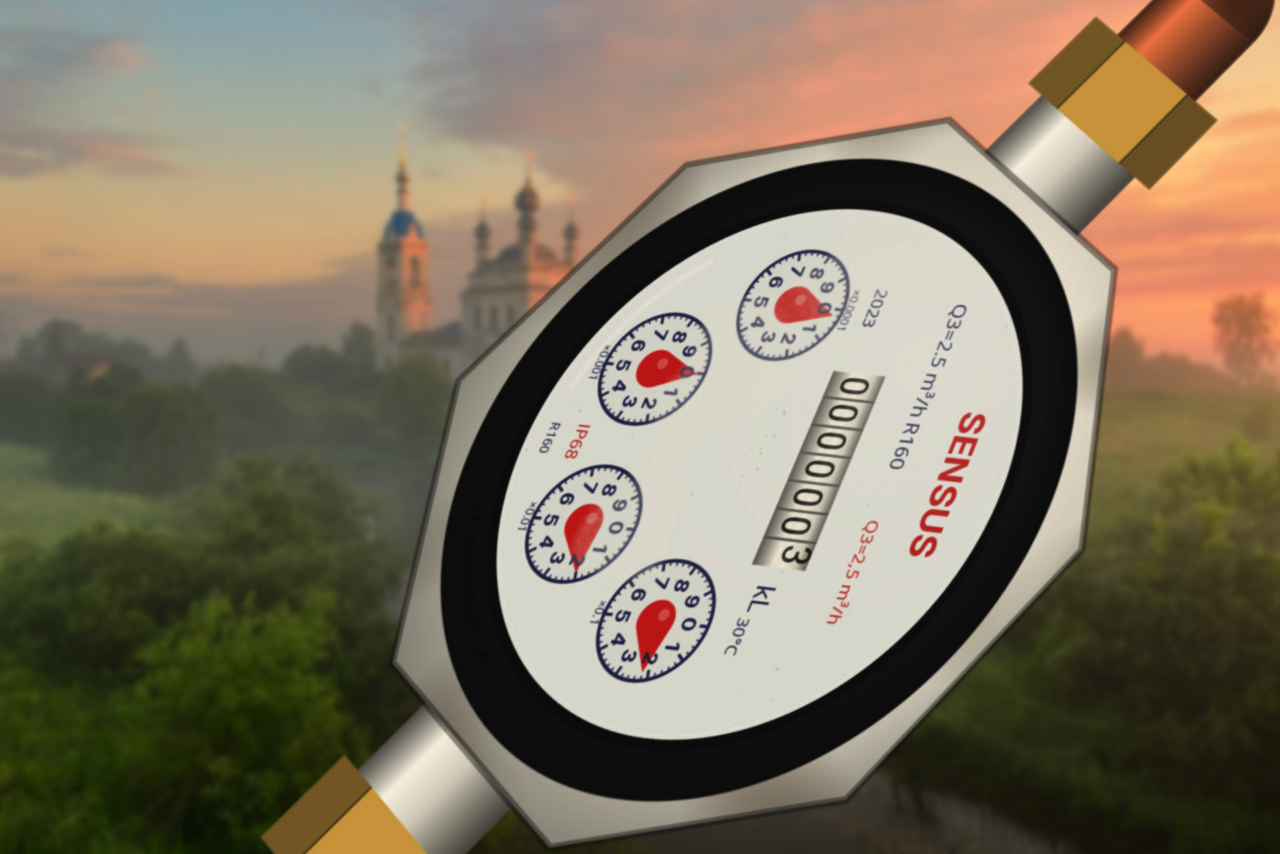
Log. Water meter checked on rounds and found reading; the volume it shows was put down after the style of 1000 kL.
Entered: 3.2200 kL
